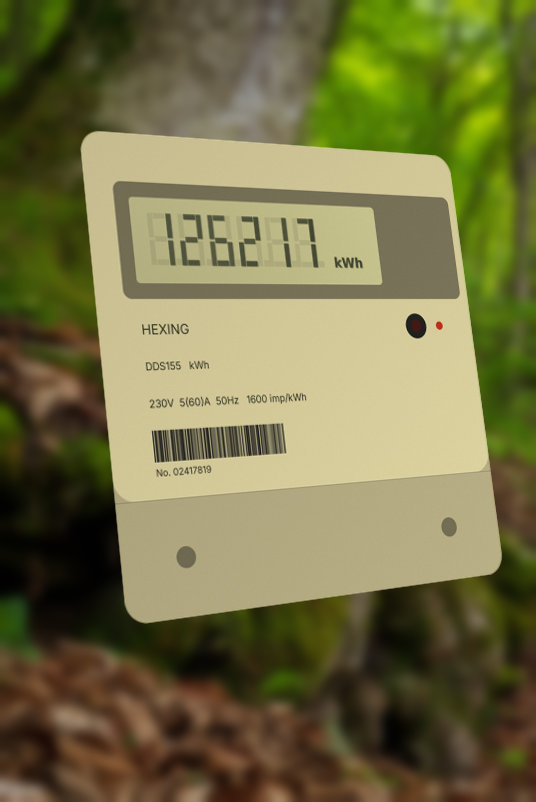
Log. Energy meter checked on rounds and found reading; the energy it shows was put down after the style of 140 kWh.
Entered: 126217 kWh
